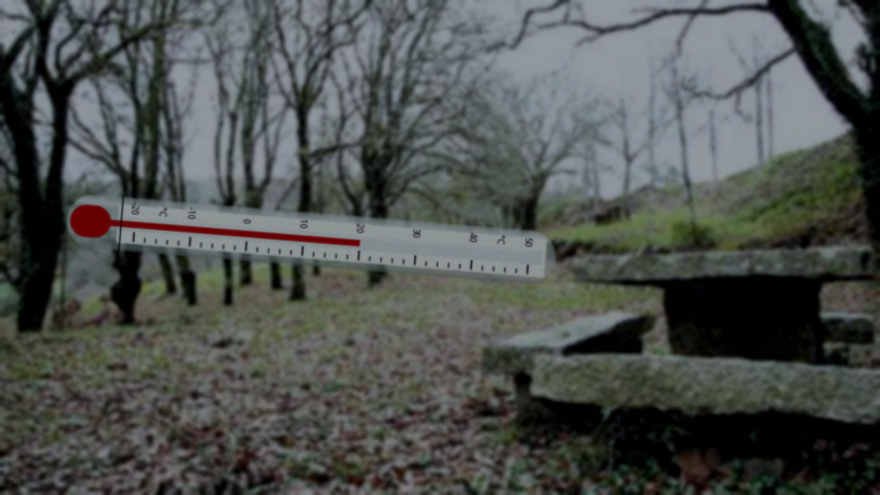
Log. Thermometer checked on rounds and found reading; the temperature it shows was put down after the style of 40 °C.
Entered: 20 °C
